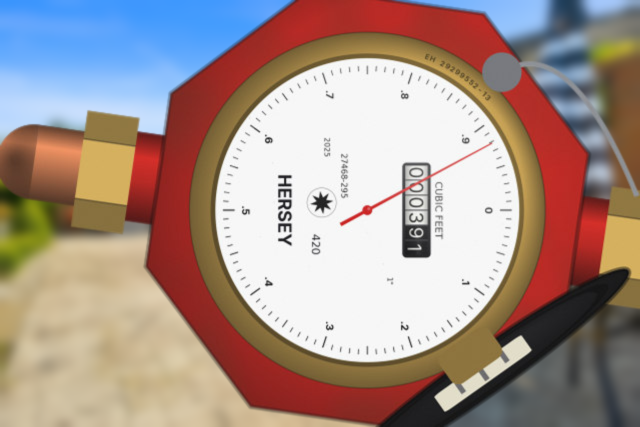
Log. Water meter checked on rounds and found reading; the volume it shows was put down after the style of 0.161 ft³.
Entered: 390.92 ft³
